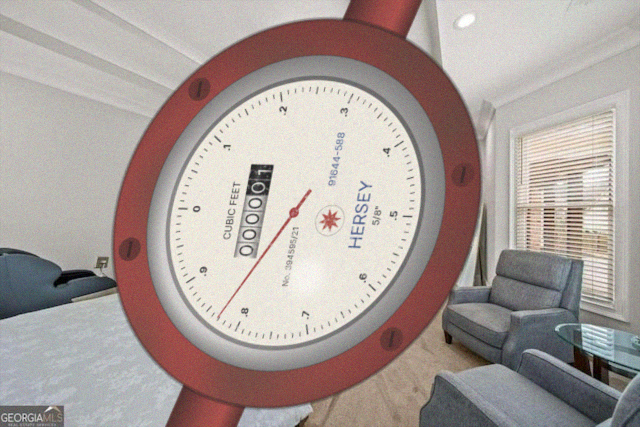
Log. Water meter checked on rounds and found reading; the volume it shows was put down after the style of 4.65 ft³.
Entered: 0.83 ft³
